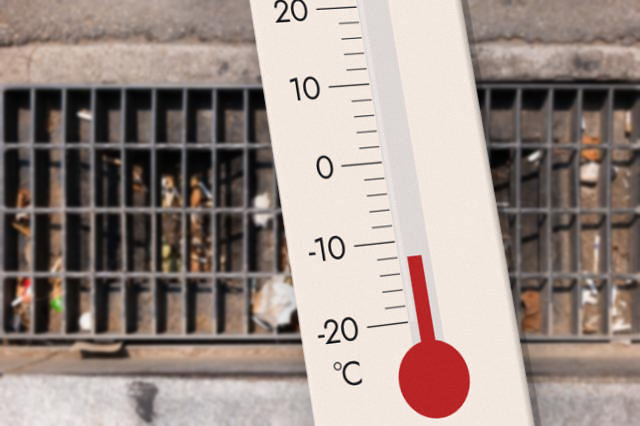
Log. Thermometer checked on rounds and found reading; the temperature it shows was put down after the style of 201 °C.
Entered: -12 °C
